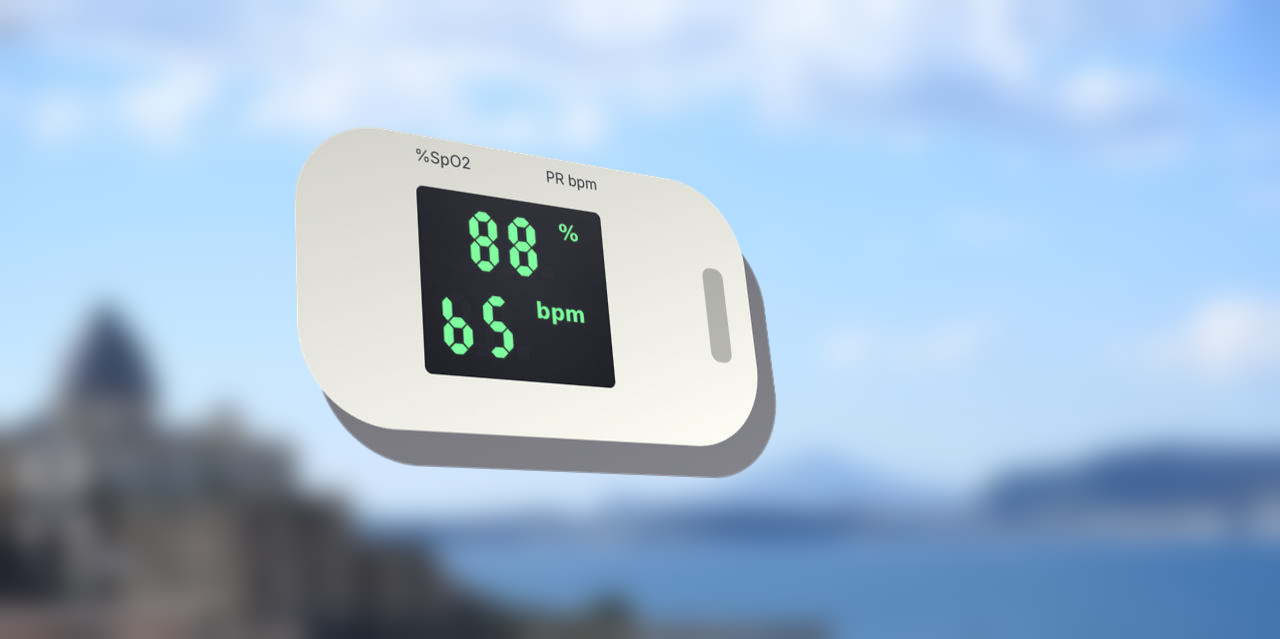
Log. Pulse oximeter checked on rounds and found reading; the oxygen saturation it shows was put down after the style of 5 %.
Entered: 88 %
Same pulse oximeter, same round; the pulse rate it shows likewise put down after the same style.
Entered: 65 bpm
